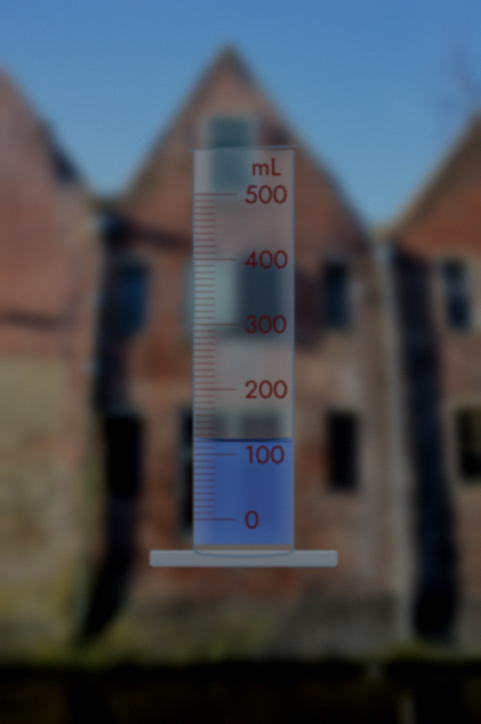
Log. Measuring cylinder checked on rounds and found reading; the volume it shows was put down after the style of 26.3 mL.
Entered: 120 mL
